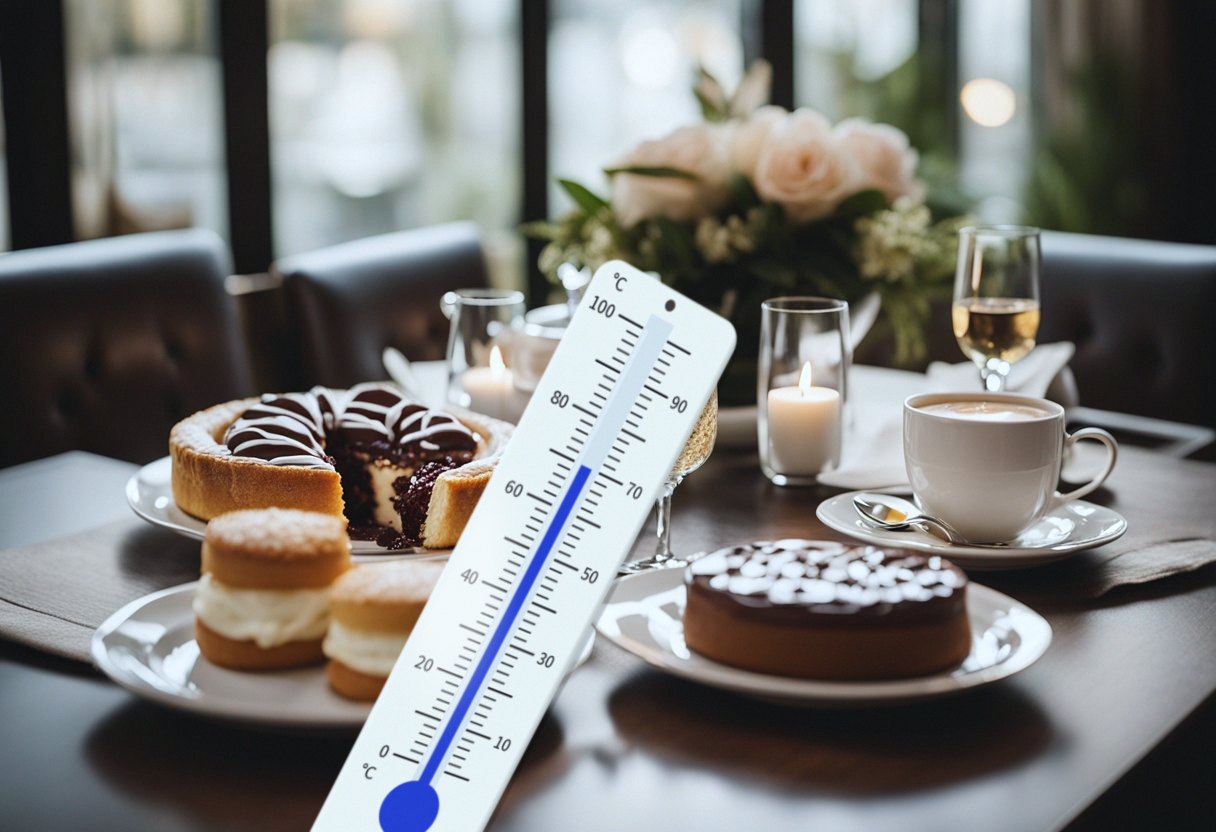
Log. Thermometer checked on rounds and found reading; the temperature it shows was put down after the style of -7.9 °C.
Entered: 70 °C
